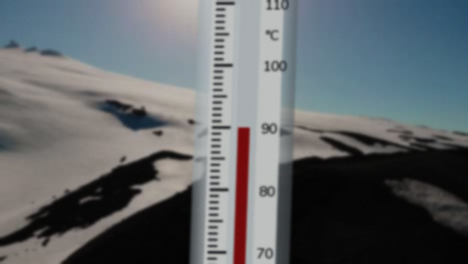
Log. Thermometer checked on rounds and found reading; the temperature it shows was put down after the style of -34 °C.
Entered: 90 °C
